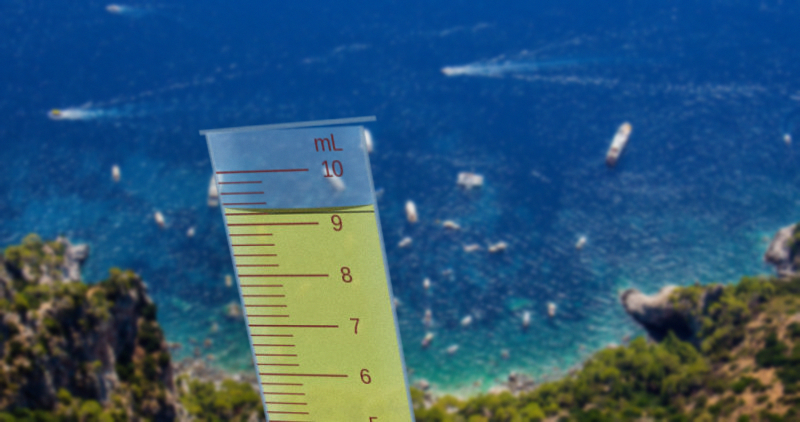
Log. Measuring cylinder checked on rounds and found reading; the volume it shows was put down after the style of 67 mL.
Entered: 9.2 mL
